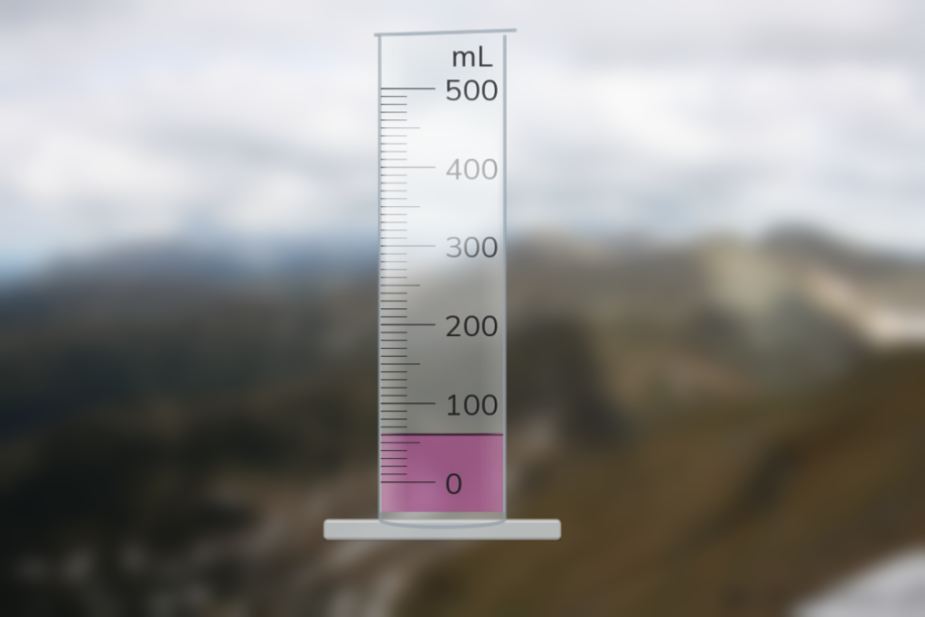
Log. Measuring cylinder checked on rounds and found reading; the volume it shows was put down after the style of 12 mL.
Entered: 60 mL
